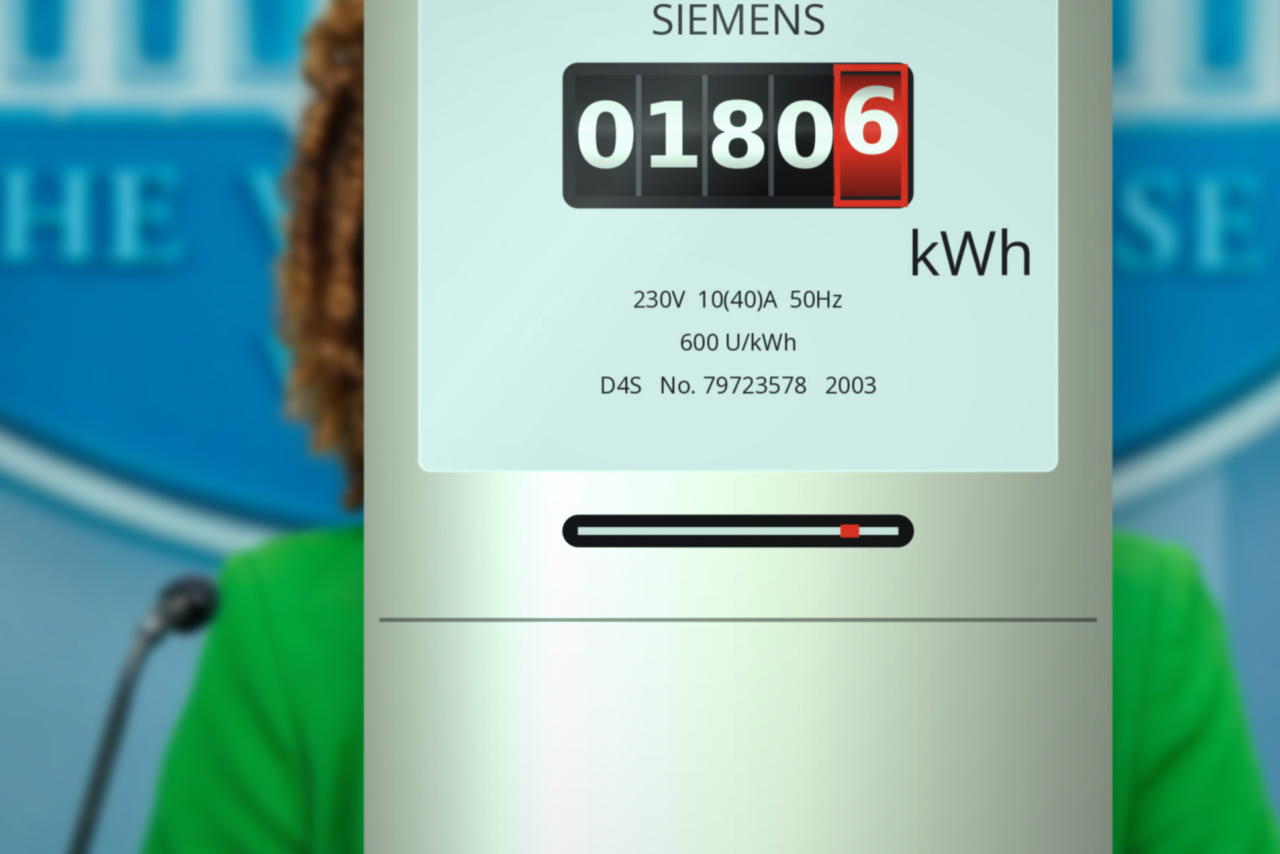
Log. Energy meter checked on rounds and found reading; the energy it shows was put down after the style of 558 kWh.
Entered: 180.6 kWh
